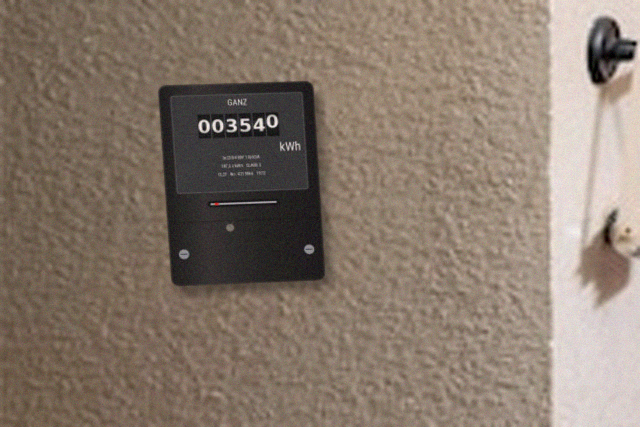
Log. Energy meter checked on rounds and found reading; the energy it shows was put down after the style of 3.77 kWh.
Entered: 3540 kWh
